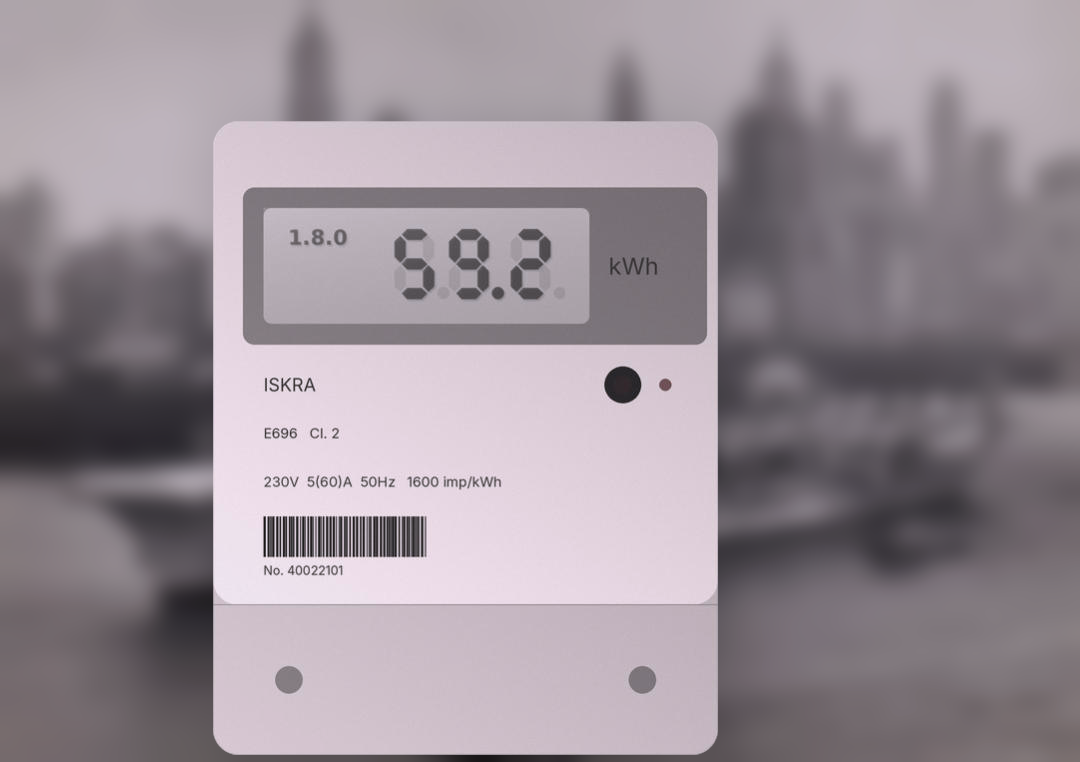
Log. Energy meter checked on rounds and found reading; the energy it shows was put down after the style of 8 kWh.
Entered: 59.2 kWh
